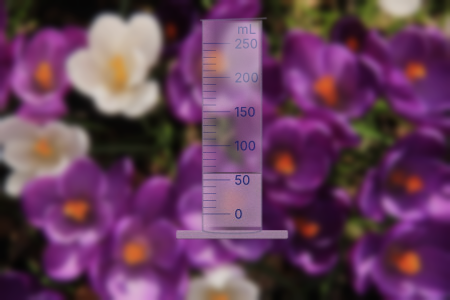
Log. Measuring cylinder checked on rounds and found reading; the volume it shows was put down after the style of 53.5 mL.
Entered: 60 mL
